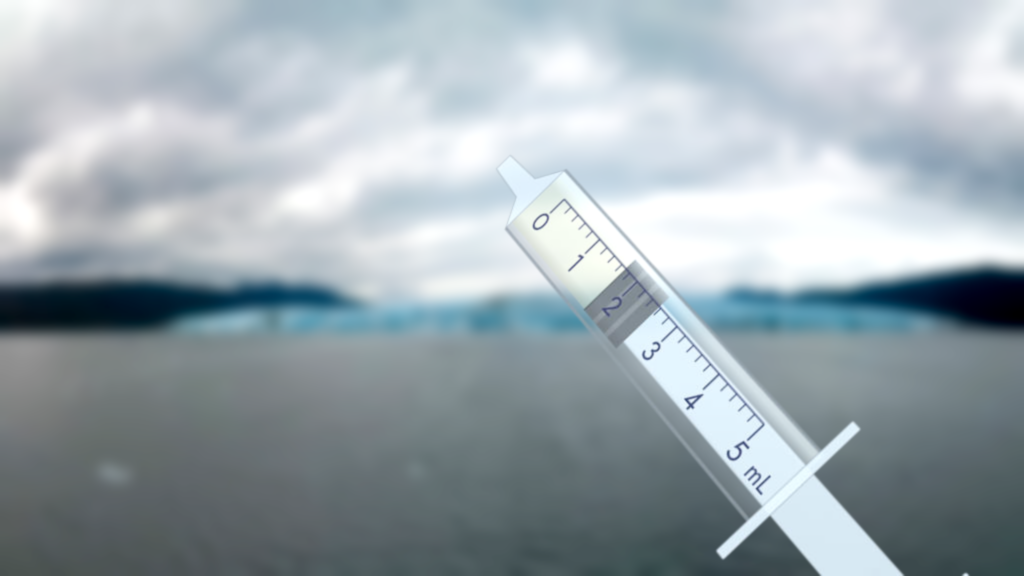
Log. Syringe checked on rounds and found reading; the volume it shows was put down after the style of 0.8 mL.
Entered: 1.7 mL
